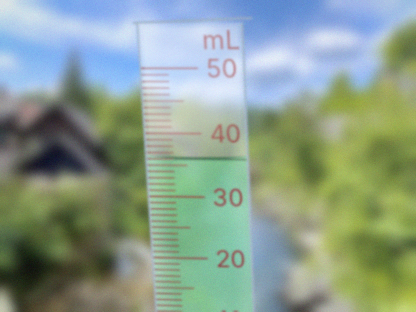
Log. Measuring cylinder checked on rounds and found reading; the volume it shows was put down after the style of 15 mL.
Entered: 36 mL
